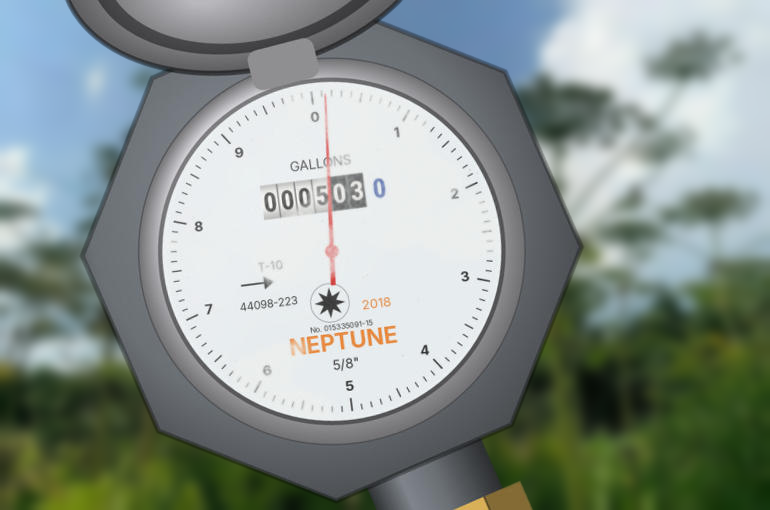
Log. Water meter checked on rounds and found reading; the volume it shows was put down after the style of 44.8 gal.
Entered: 5030.1 gal
